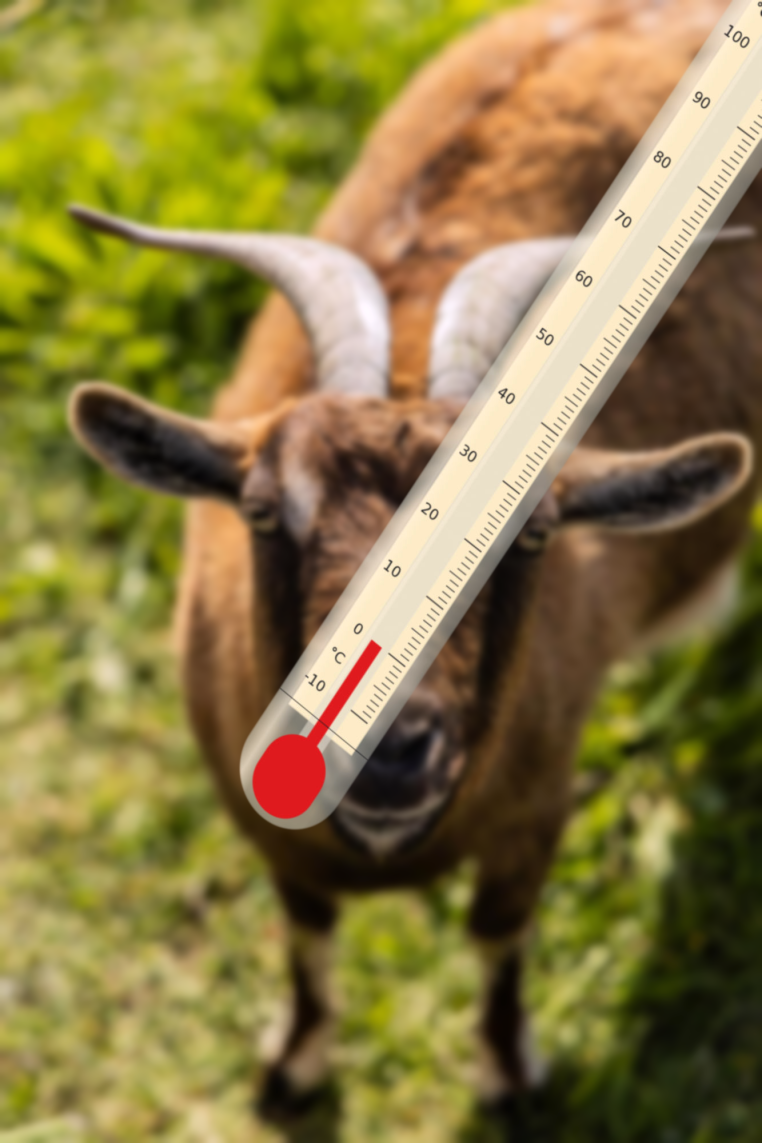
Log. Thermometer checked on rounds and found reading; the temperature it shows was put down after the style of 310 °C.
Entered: 0 °C
